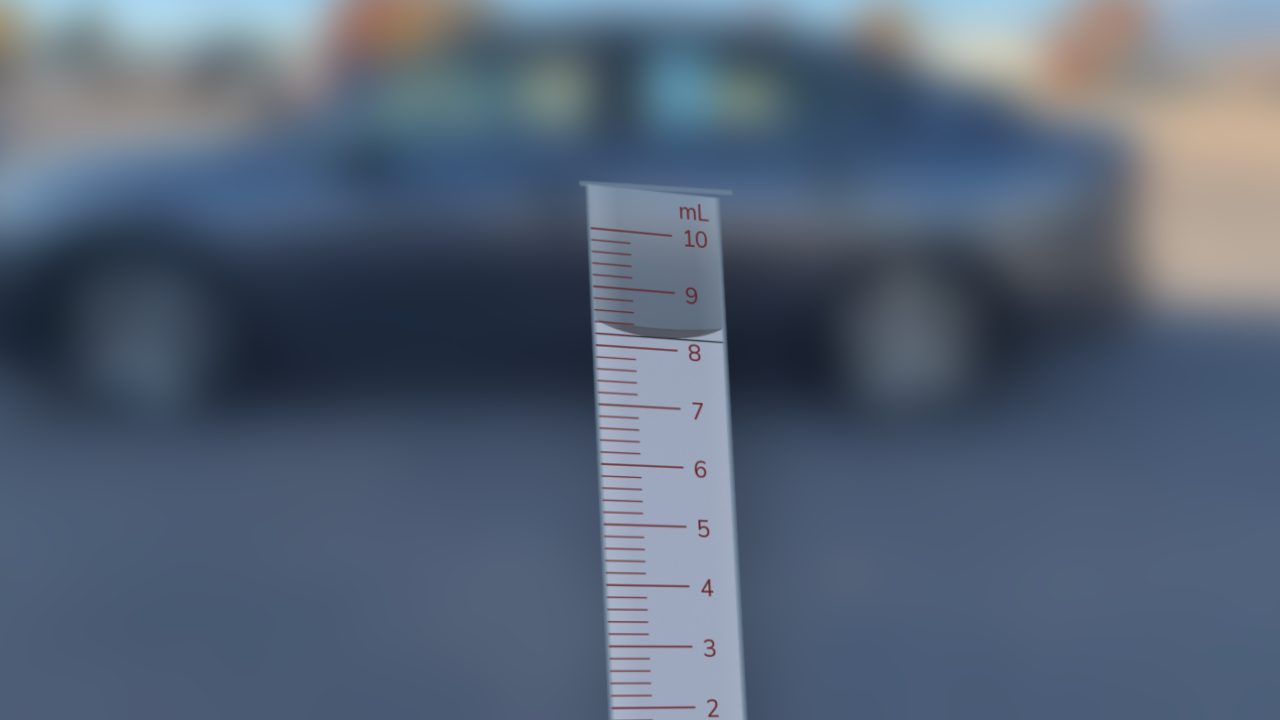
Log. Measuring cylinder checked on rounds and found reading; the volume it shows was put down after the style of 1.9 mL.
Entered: 8.2 mL
